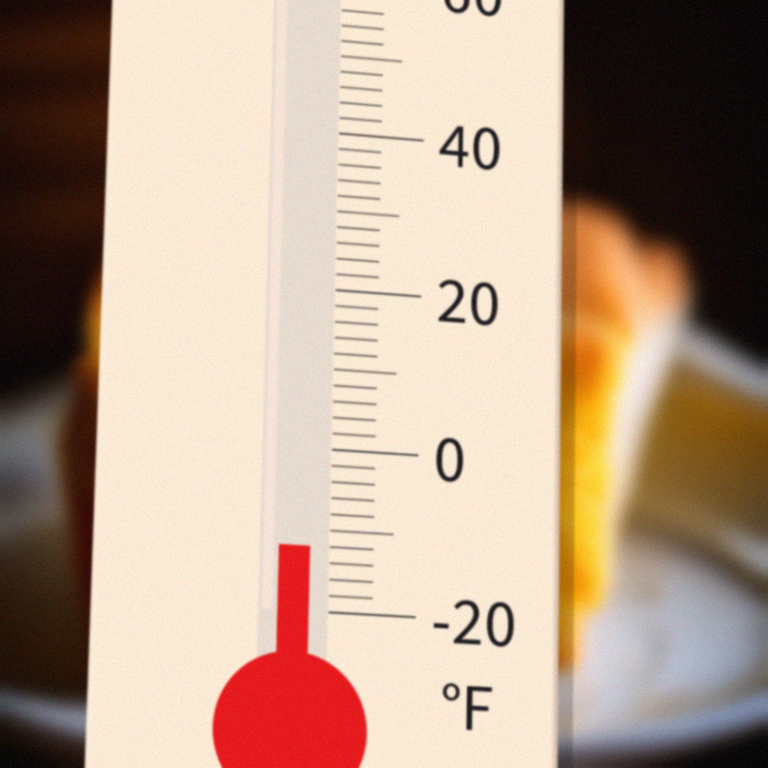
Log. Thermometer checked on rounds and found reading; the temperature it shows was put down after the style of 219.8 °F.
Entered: -12 °F
